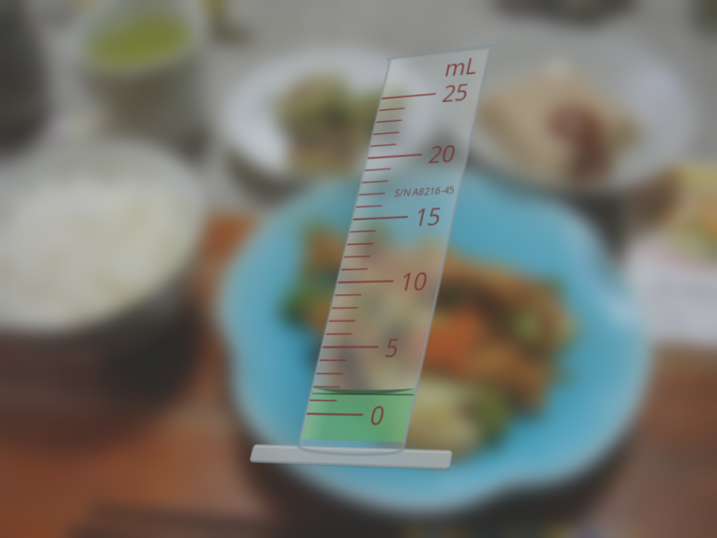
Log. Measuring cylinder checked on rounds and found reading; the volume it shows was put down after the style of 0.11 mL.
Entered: 1.5 mL
